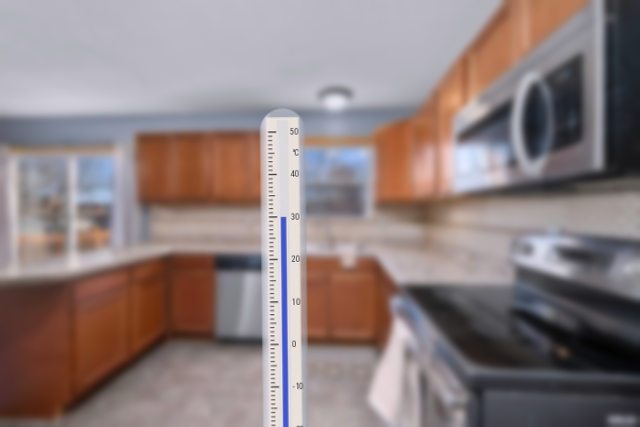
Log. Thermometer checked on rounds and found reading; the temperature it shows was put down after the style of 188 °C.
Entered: 30 °C
